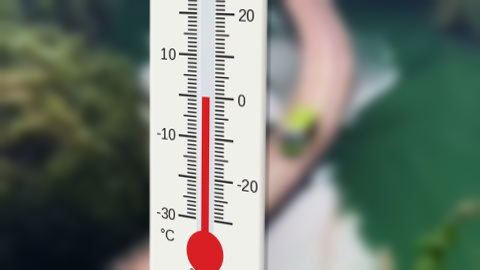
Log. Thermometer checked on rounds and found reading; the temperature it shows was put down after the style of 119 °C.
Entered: 0 °C
